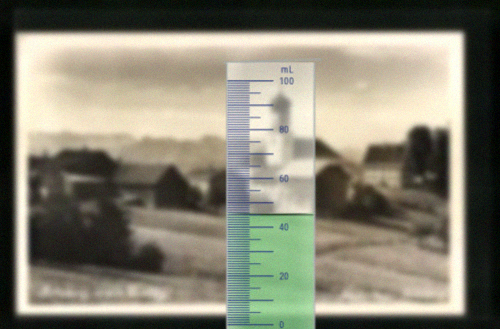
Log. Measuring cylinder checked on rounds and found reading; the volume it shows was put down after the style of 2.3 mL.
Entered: 45 mL
